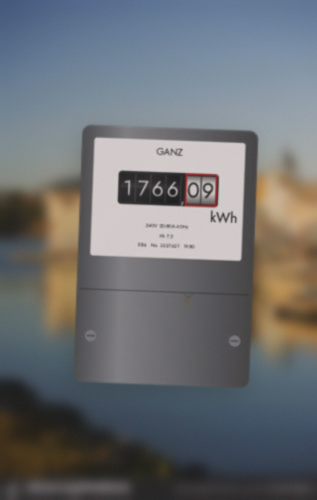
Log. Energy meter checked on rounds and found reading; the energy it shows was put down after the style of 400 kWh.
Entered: 1766.09 kWh
